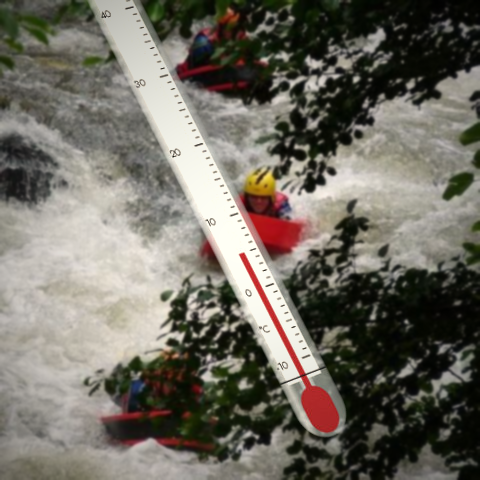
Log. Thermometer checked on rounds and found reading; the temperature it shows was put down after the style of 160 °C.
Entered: 5 °C
